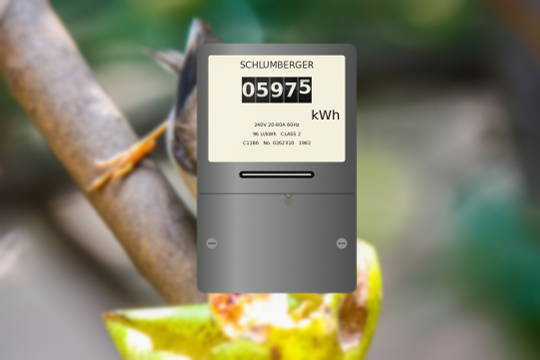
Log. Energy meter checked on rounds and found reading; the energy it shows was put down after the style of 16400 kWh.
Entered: 5975 kWh
